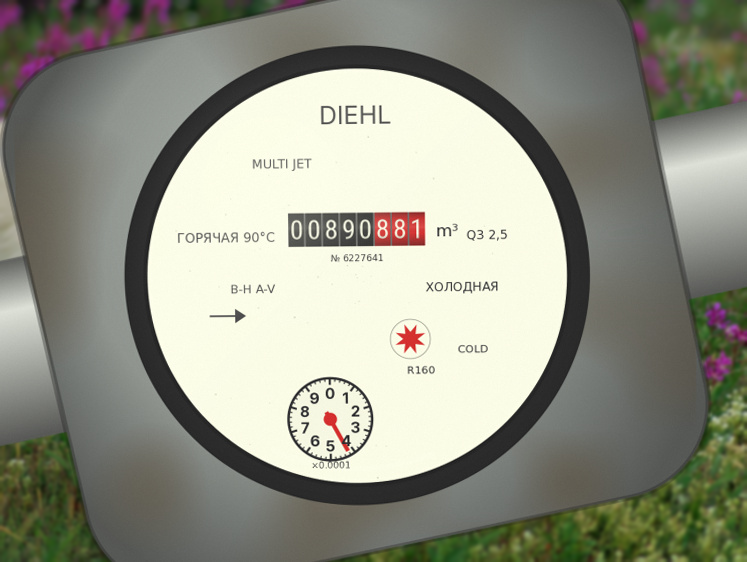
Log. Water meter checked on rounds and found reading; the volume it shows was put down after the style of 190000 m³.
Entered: 890.8814 m³
